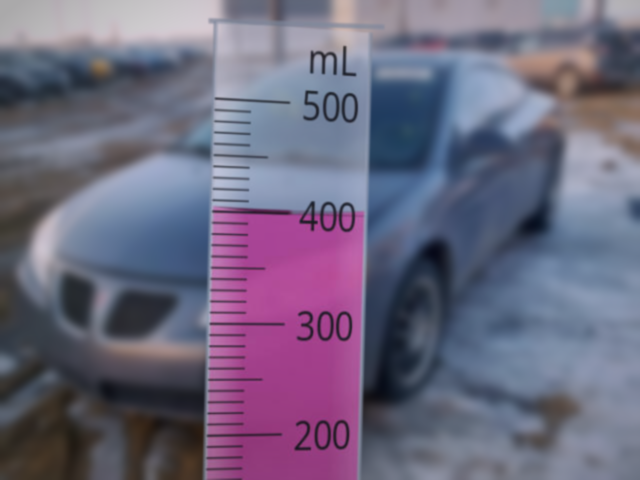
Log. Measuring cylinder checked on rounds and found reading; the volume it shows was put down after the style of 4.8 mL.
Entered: 400 mL
